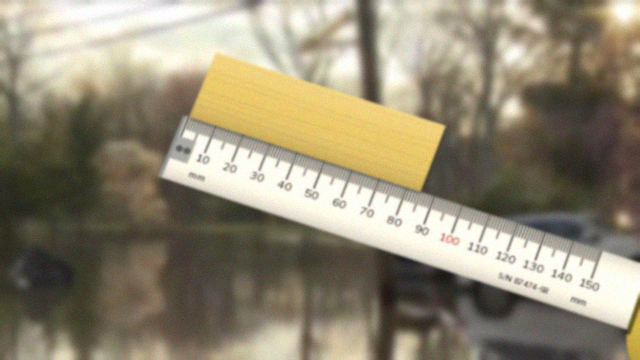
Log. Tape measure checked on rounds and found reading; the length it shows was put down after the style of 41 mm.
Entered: 85 mm
